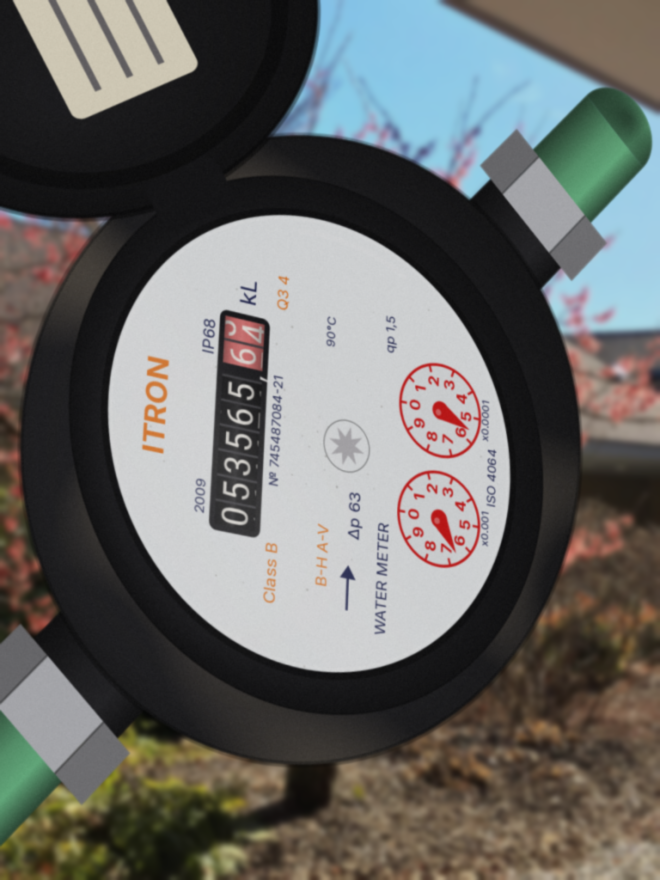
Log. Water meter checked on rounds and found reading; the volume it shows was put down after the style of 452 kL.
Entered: 53565.6365 kL
